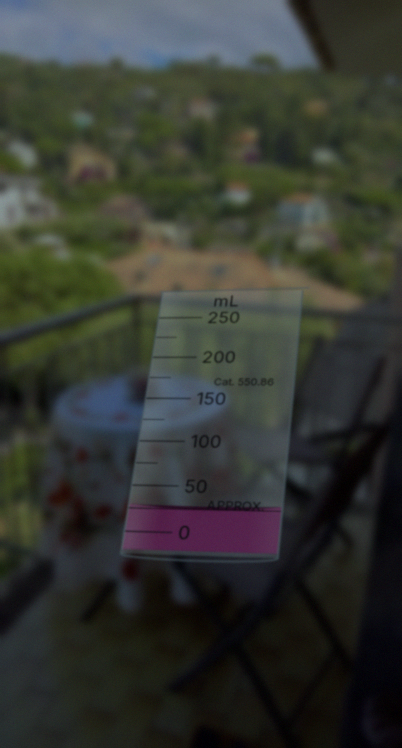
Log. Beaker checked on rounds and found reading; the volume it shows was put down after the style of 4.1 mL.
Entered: 25 mL
